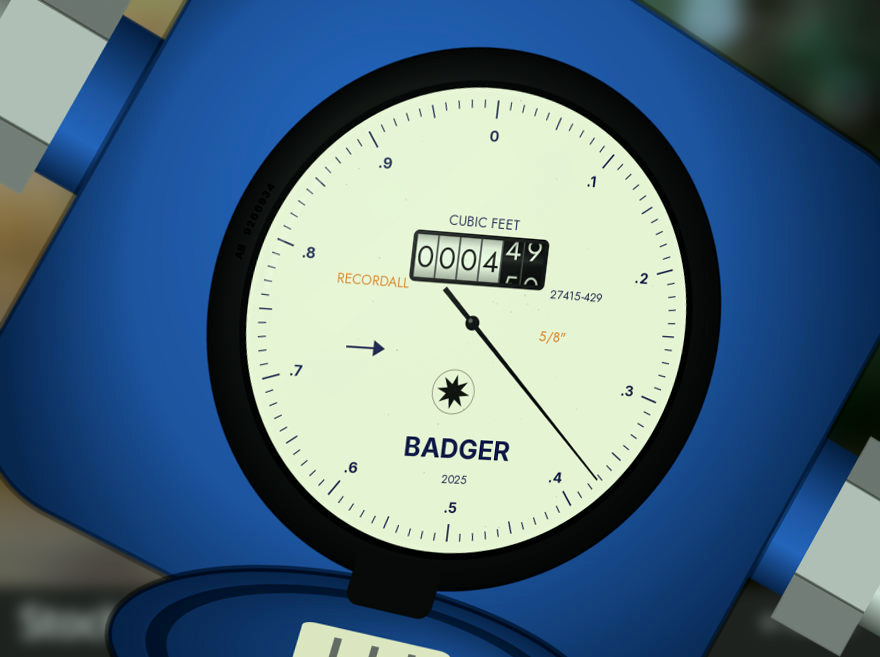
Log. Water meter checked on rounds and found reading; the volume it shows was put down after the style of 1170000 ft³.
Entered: 449.37 ft³
